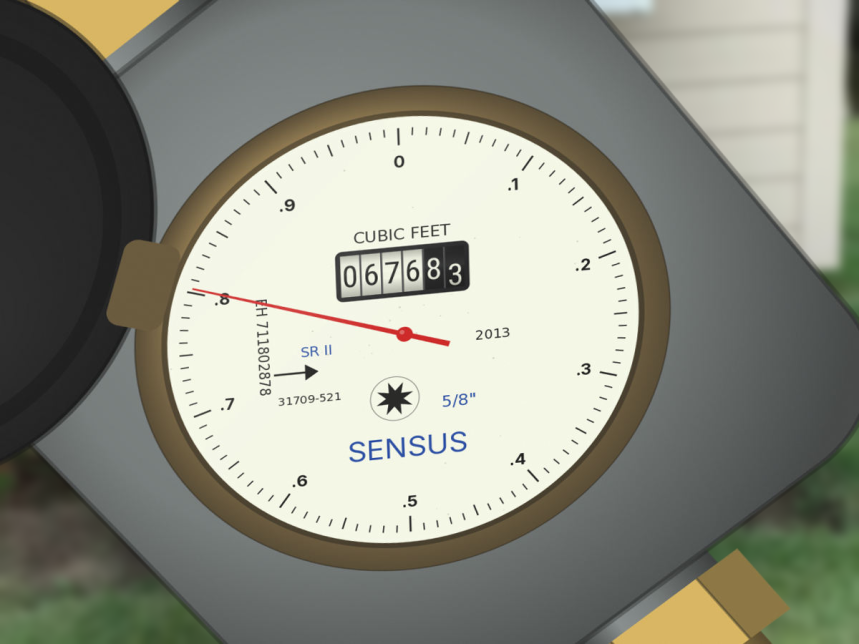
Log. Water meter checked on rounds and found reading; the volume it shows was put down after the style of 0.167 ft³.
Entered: 67682.80 ft³
